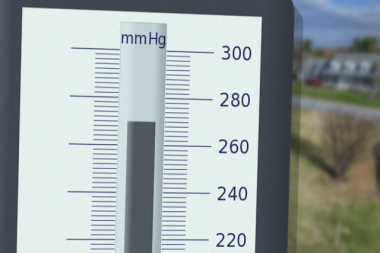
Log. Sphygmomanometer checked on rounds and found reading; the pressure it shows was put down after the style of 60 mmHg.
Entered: 270 mmHg
